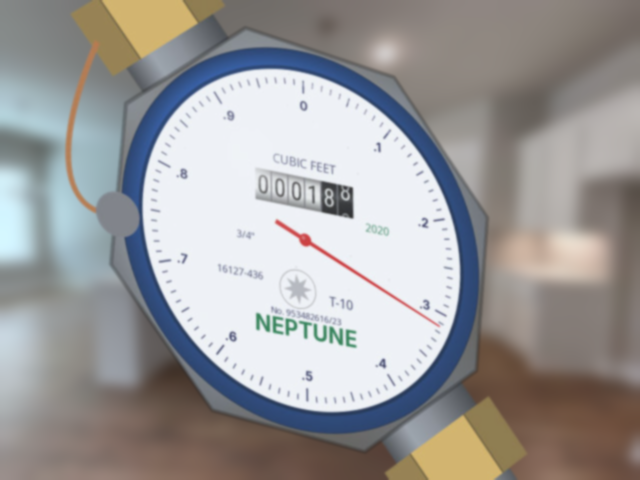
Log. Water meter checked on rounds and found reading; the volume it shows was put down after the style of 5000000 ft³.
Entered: 188.31 ft³
